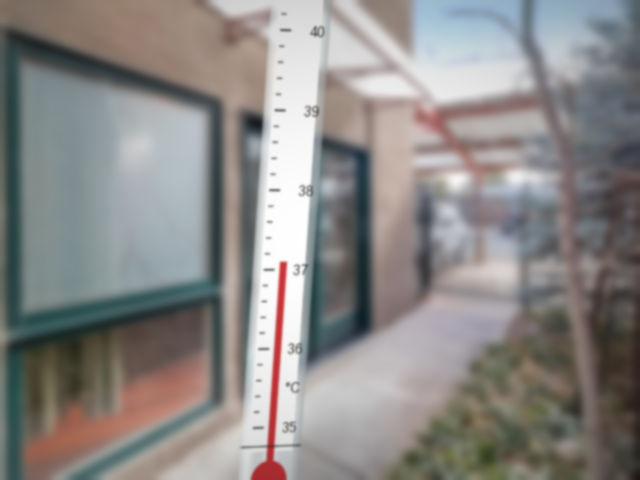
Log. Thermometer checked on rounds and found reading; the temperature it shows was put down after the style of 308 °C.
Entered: 37.1 °C
